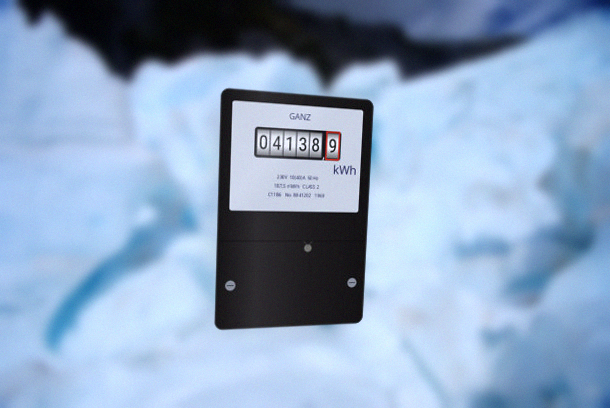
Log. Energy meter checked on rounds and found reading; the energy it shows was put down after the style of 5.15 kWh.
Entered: 4138.9 kWh
